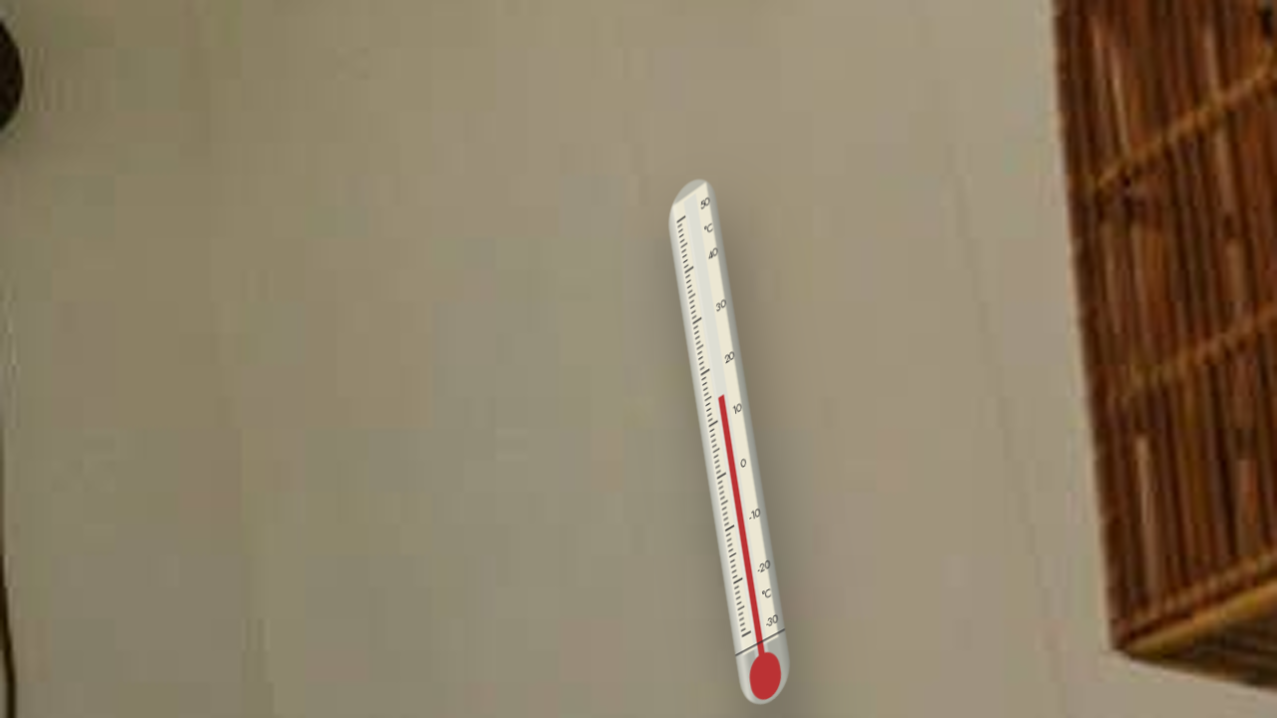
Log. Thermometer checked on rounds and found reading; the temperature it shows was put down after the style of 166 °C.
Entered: 14 °C
